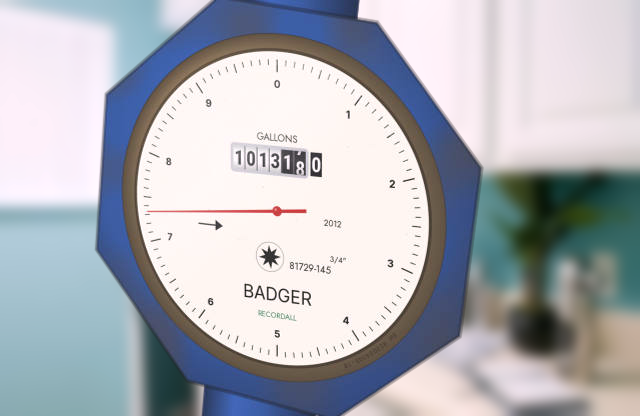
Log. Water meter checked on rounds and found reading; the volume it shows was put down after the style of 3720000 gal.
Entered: 1013177.3 gal
